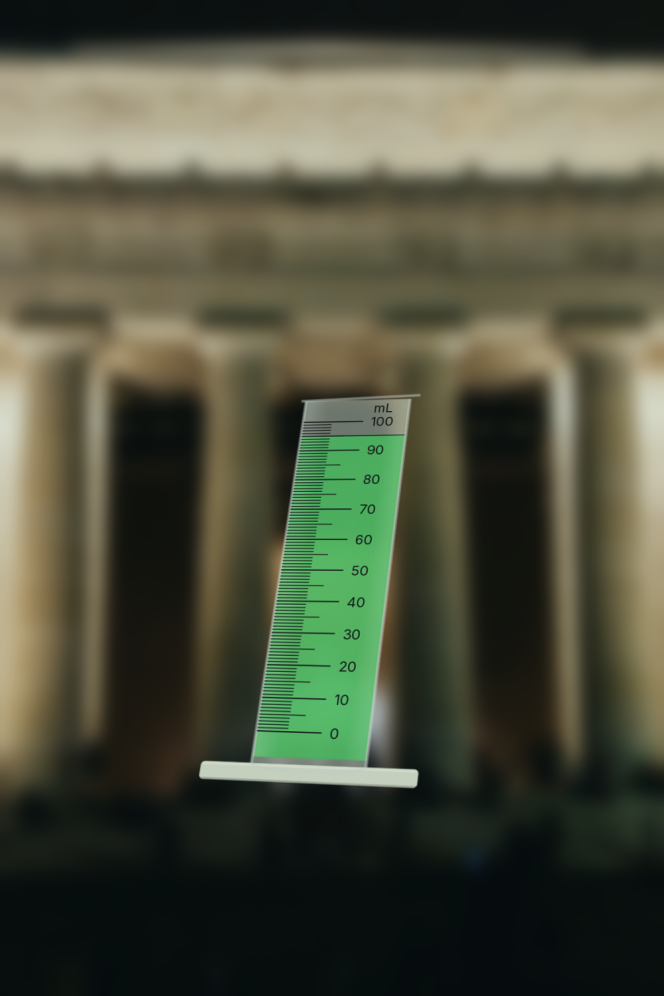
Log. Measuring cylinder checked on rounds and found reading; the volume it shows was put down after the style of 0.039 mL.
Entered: 95 mL
